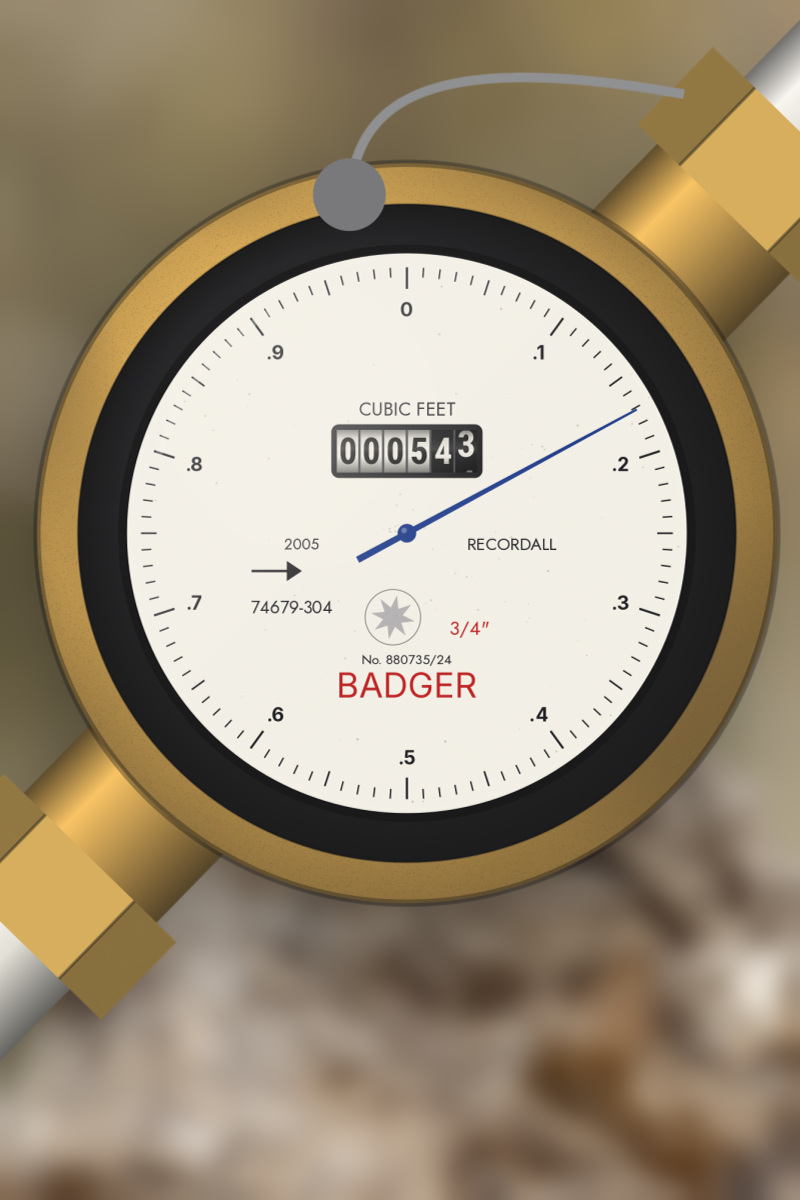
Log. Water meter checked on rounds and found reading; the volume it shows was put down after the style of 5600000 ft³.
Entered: 543.17 ft³
